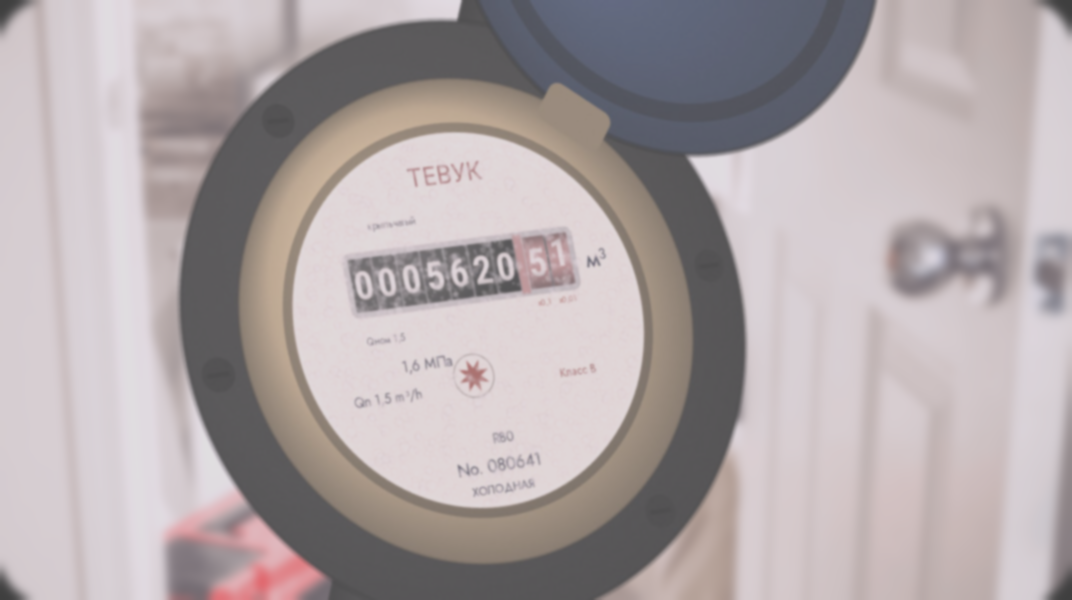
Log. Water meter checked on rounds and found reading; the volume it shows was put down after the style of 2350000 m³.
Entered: 5620.51 m³
